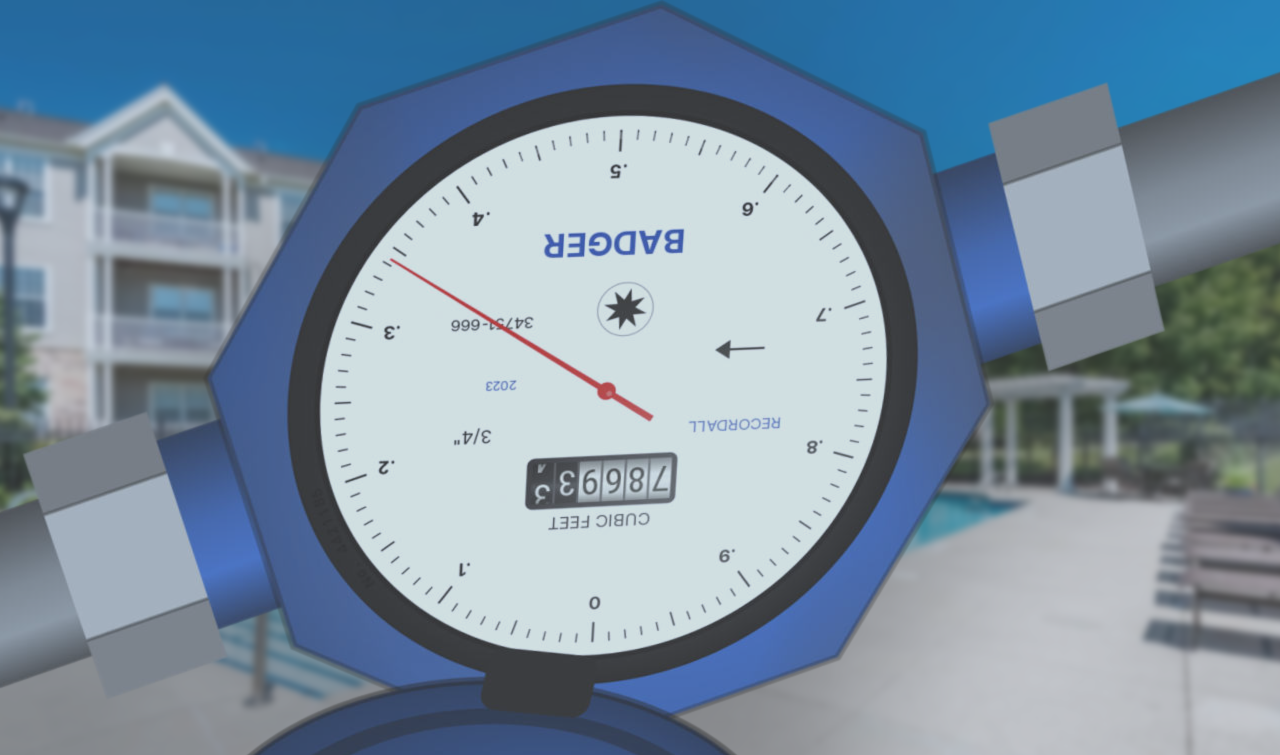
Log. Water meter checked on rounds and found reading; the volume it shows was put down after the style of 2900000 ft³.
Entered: 786933.34 ft³
